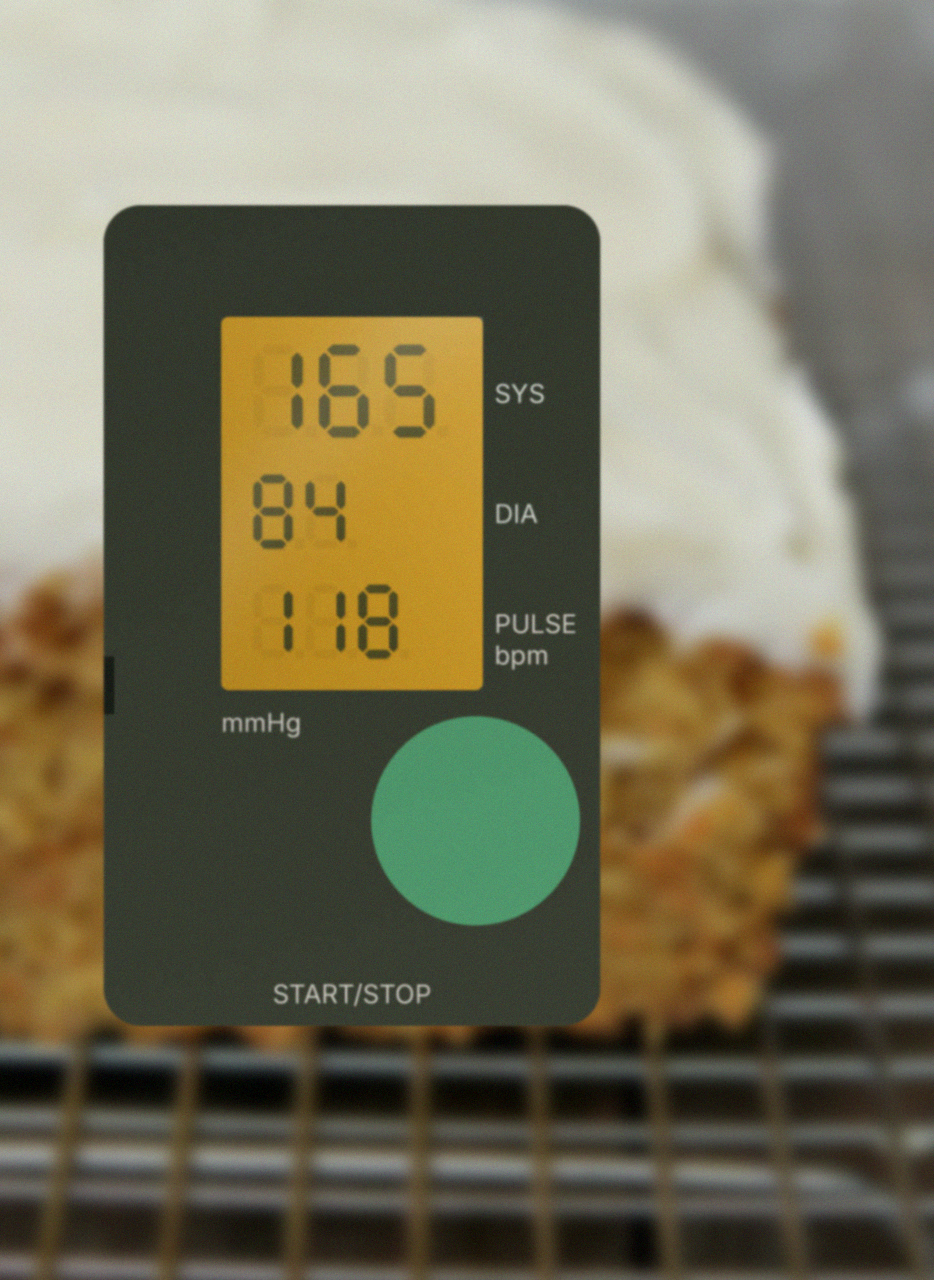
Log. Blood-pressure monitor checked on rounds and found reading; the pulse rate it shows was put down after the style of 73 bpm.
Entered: 118 bpm
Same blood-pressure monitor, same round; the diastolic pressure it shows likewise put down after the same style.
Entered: 84 mmHg
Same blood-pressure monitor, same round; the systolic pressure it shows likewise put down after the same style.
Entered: 165 mmHg
